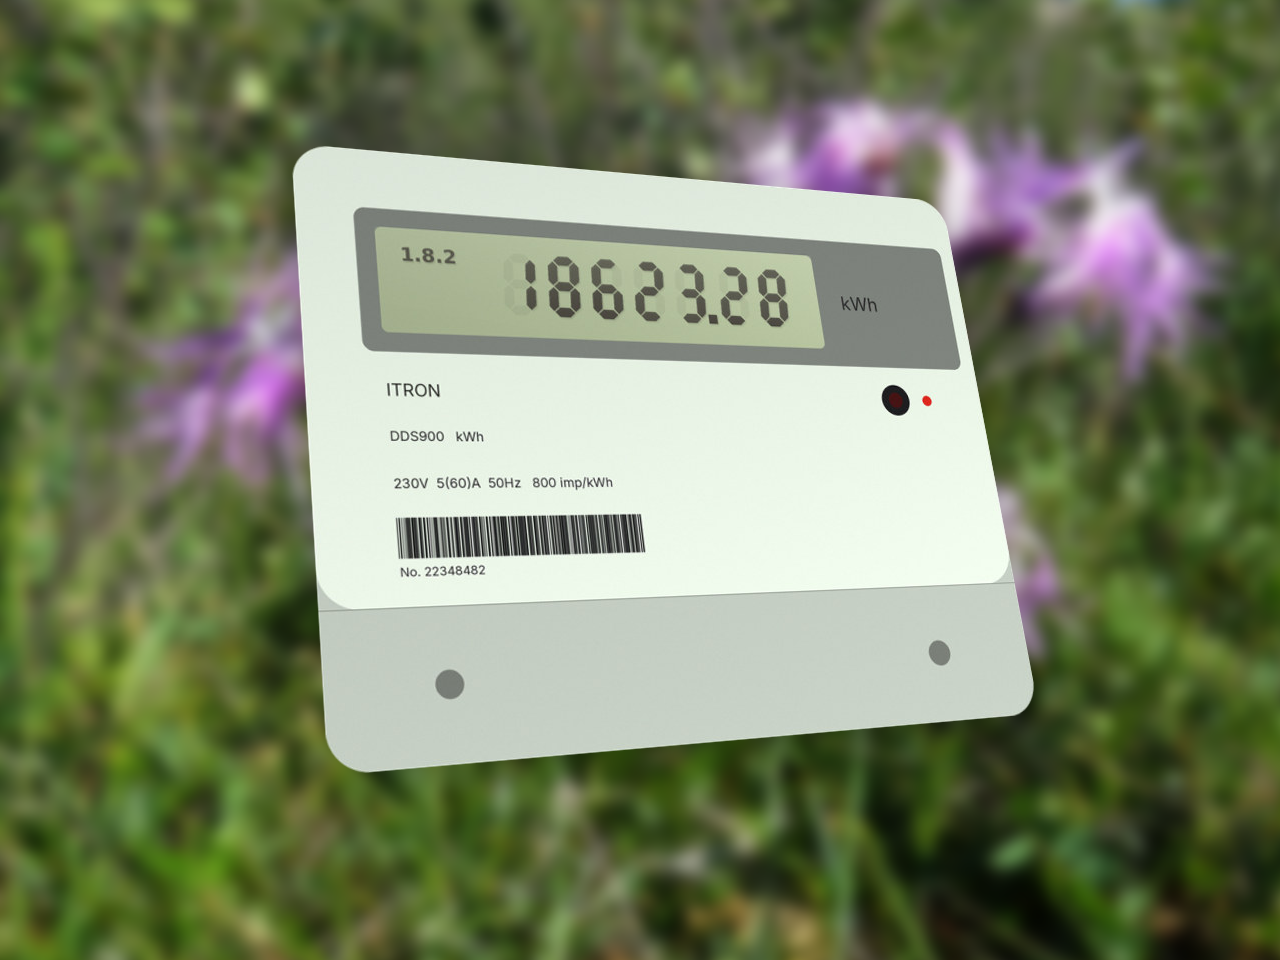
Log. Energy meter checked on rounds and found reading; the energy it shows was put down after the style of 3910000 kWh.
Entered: 18623.28 kWh
